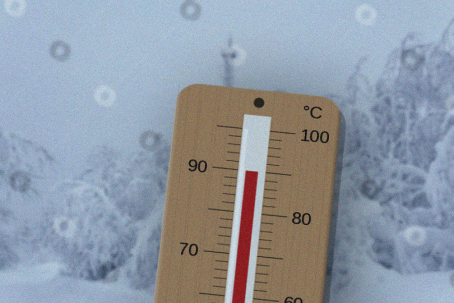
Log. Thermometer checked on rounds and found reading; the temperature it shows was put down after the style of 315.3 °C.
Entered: 90 °C
